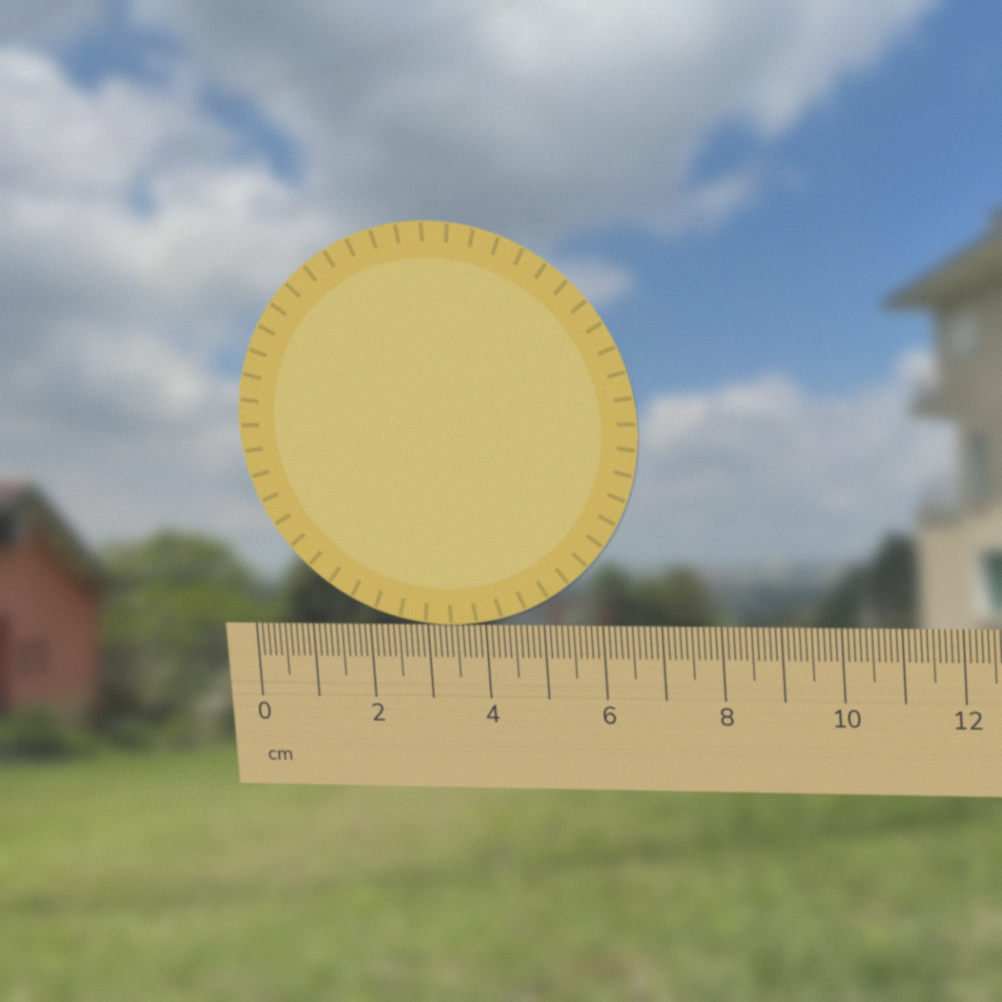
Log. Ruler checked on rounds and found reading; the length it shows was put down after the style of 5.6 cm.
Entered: 6.8 cm
